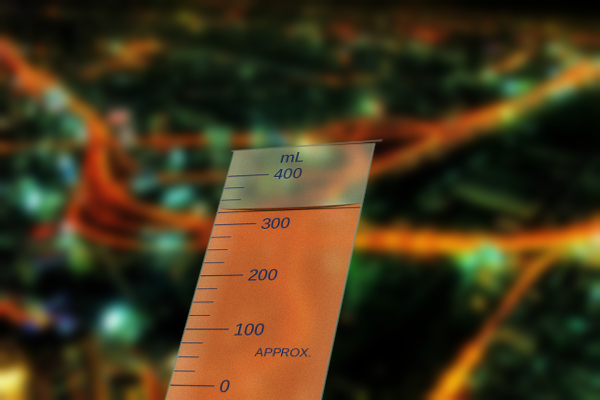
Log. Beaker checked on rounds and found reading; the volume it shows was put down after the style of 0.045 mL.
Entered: 325 mL
